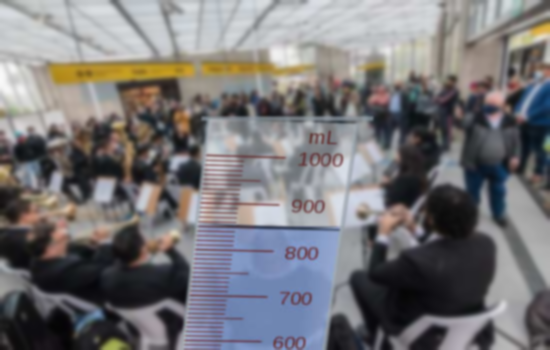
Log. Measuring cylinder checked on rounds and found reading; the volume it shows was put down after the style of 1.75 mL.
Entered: 850 mL
